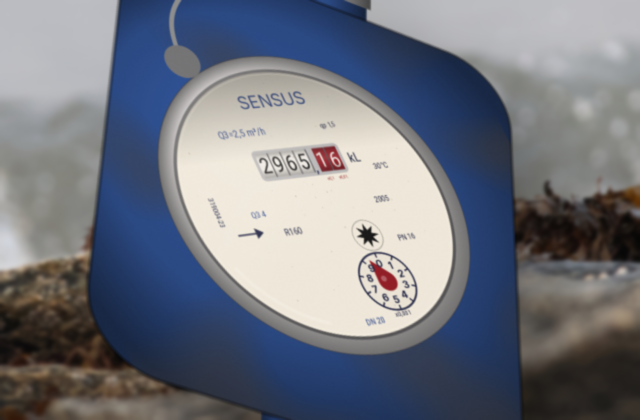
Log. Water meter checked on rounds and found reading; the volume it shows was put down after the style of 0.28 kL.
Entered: 2965.159 kL
